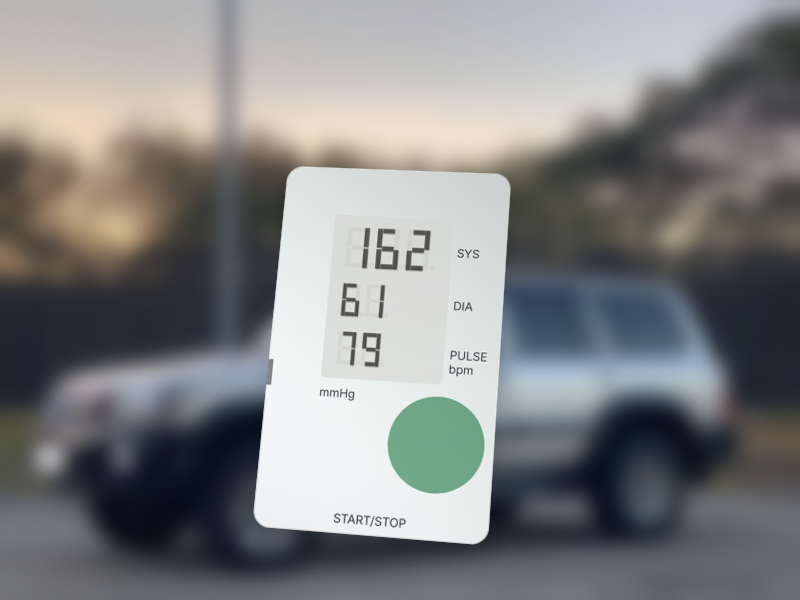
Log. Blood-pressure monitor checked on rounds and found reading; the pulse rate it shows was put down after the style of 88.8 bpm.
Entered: 79 bpm
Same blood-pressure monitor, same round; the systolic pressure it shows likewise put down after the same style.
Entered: 162 mmHg
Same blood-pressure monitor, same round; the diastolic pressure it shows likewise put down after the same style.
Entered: 61 mmHg
